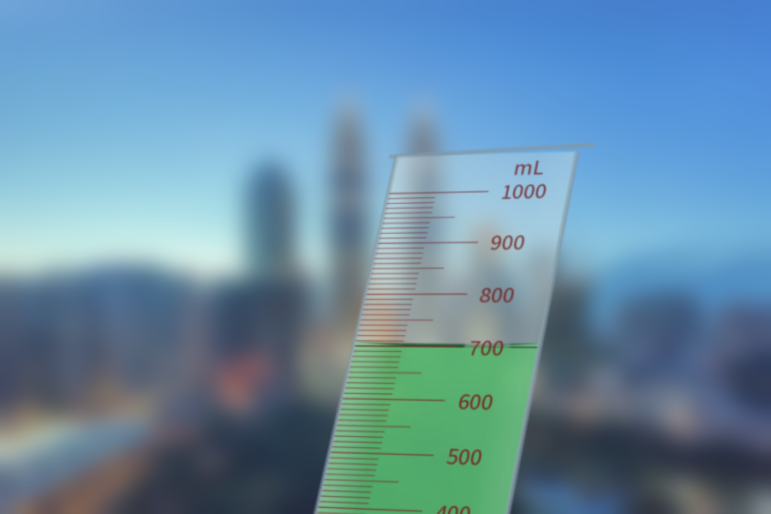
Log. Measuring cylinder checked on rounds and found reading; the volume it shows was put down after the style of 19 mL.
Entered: 700 mL
